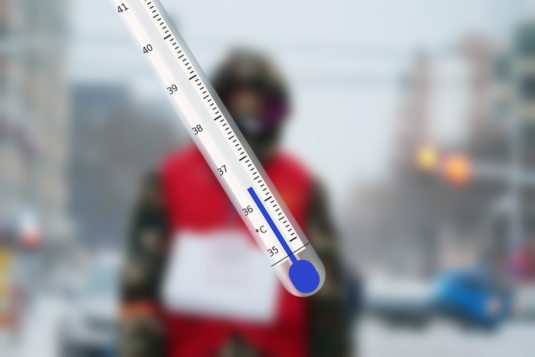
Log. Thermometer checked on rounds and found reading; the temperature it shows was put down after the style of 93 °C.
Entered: 36.4 °C
